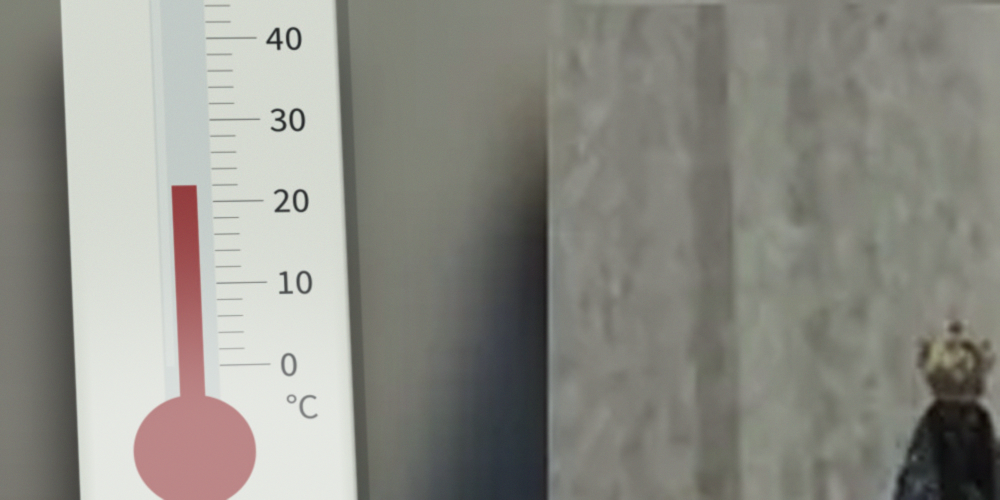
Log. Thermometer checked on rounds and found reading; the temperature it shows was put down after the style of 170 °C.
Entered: 22 °C
